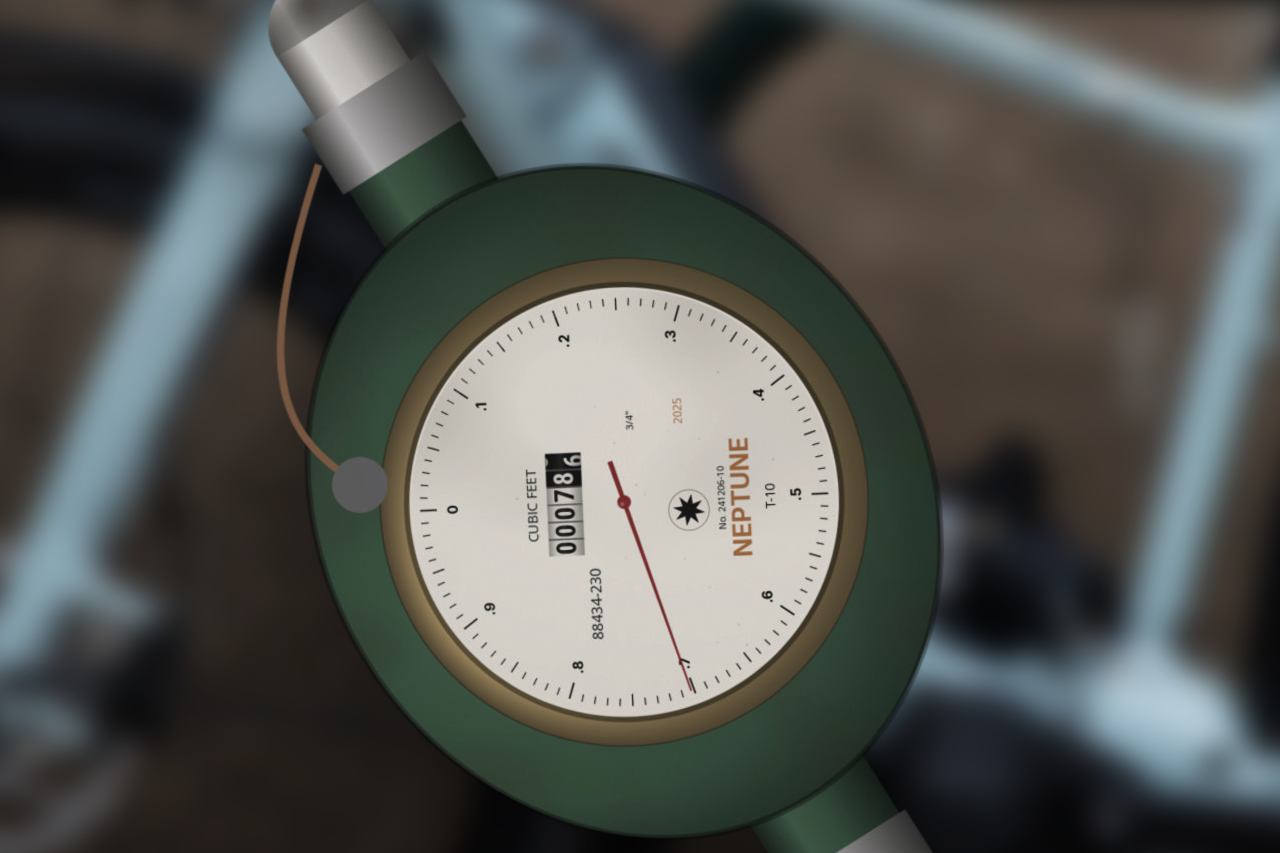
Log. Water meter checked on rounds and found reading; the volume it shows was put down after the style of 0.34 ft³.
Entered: 785.70 ft³
